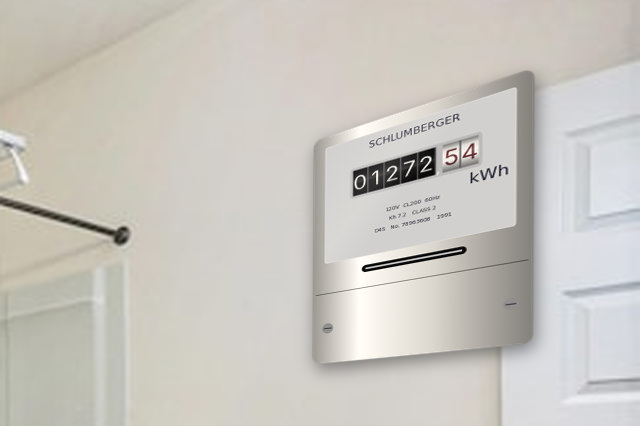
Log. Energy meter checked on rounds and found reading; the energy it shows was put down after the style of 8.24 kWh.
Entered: 1272.54 kWh
